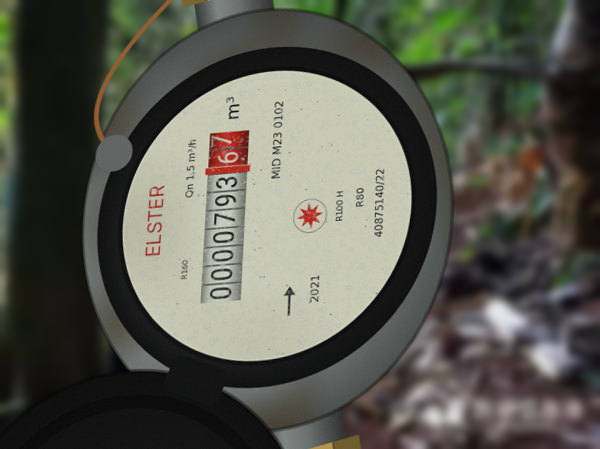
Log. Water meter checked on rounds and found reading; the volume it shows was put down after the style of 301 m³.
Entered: 793.67 m³
